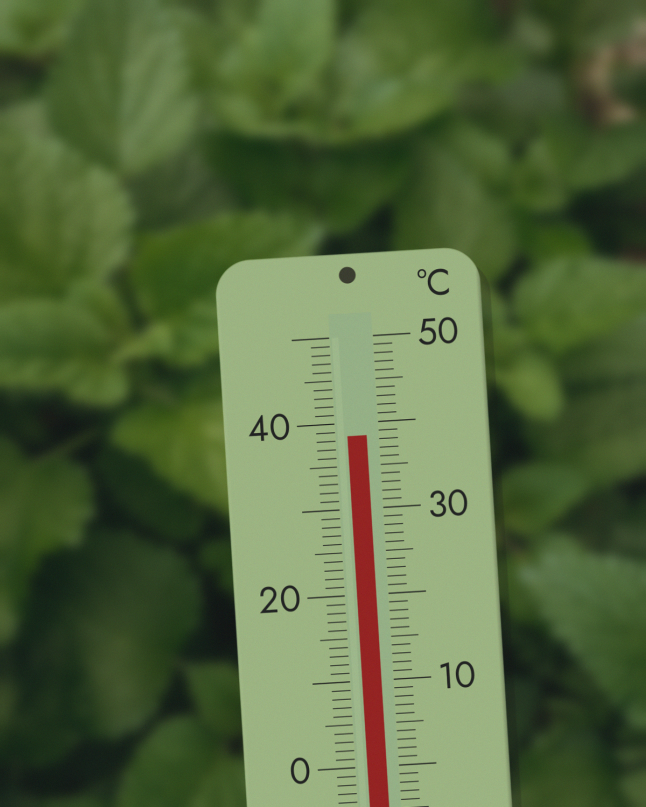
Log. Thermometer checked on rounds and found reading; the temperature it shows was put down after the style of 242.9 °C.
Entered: 38.5 °C
